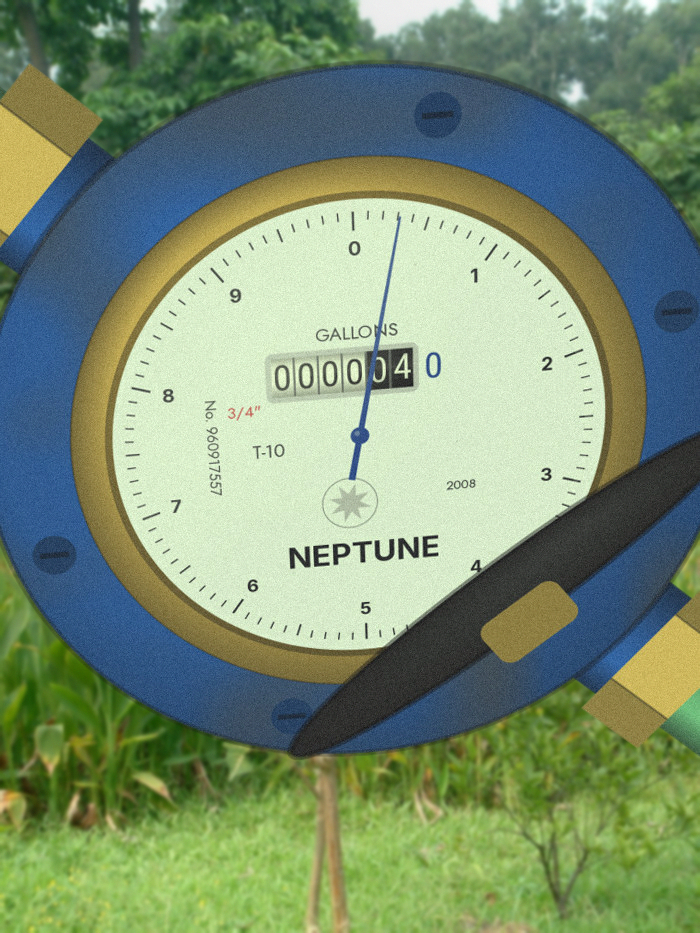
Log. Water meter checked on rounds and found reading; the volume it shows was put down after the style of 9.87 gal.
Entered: 40.3 gal
